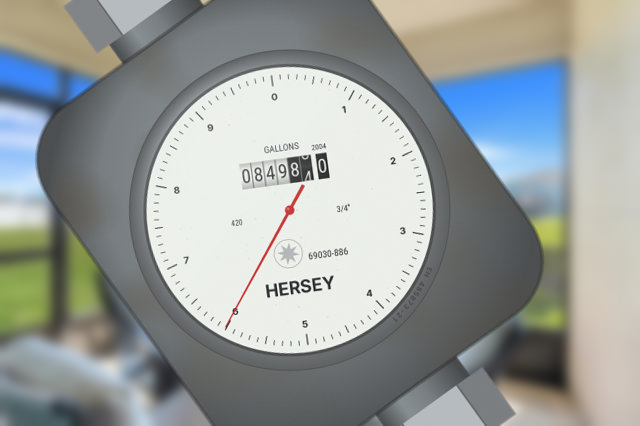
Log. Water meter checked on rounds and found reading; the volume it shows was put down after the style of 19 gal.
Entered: 849836.0 gal
